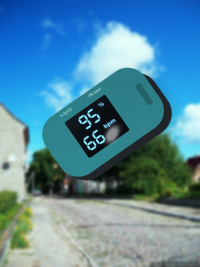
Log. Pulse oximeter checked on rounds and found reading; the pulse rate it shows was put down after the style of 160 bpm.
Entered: 66 bpm
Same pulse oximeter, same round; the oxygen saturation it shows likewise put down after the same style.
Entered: 95 %
